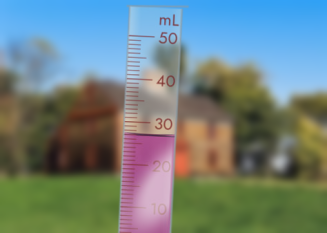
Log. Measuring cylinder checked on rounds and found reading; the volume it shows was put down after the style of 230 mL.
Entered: 27 mL
